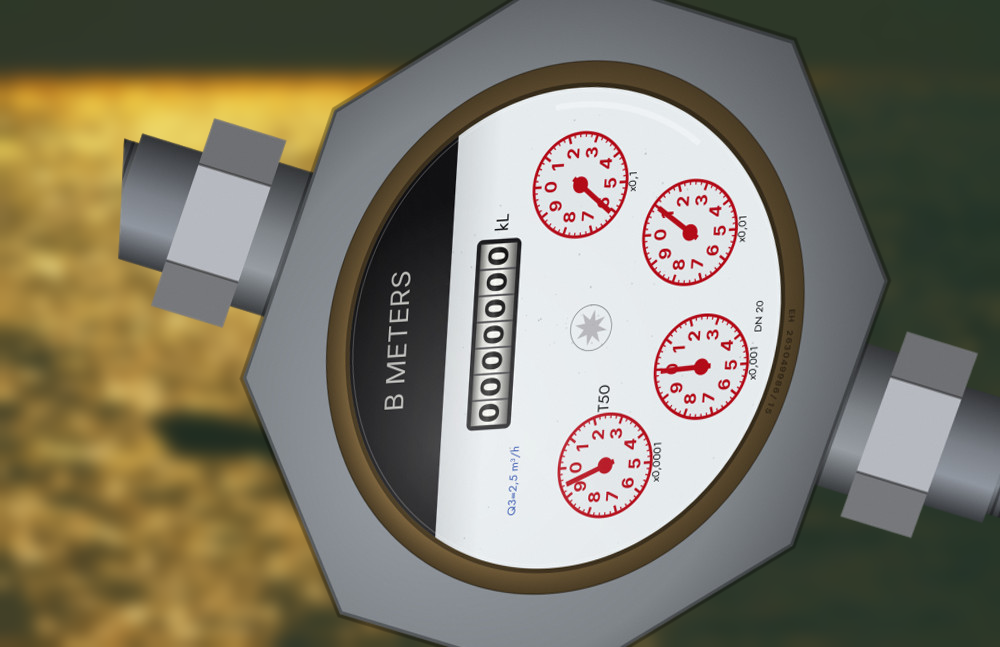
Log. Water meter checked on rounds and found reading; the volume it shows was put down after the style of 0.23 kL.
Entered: 0.6099 kL
